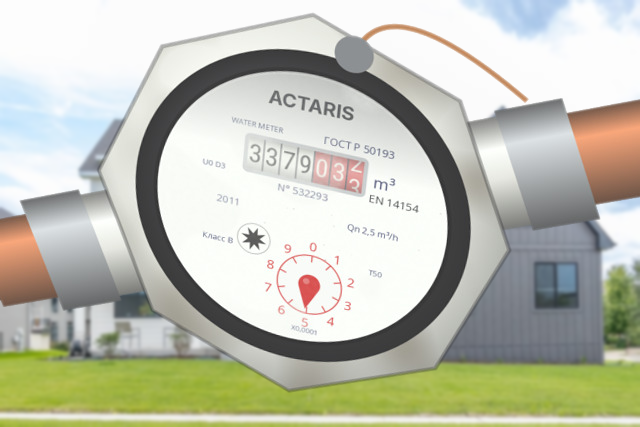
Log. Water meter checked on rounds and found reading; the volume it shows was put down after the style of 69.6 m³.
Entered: 3379.0325 m³
